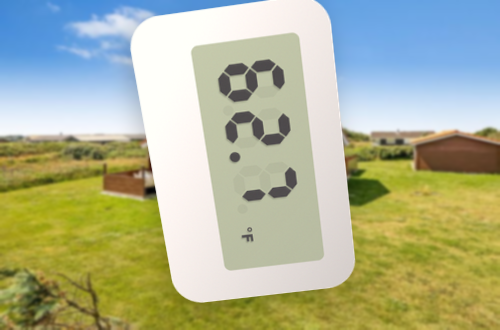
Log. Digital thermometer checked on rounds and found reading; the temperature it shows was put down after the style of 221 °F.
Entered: 62.7 °F
